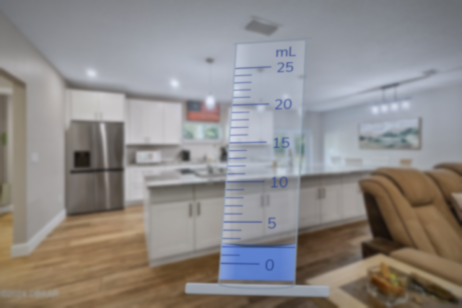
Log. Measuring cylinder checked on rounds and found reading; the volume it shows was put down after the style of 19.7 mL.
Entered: 2 mL
